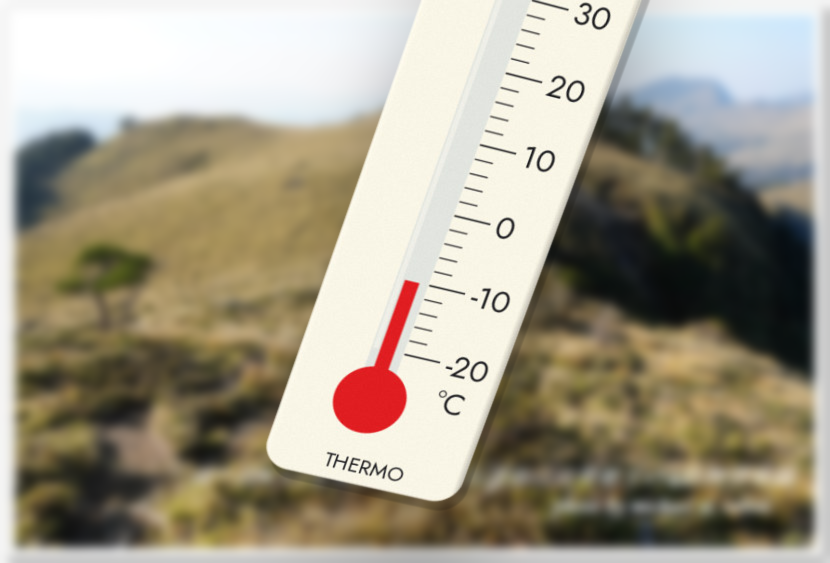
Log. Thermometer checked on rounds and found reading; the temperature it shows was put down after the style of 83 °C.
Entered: -10 °C
